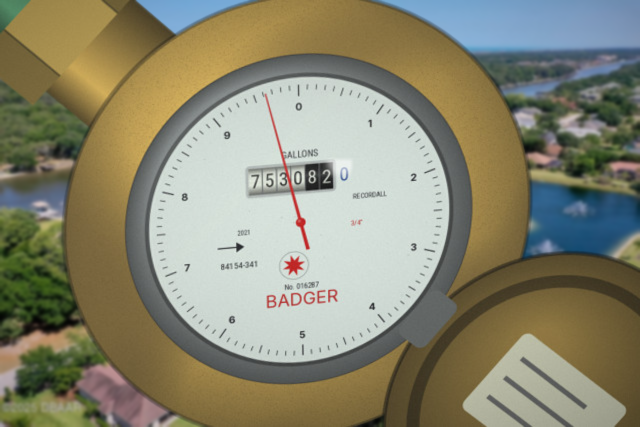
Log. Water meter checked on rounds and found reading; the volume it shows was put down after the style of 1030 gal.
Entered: 7530819.6 gal
